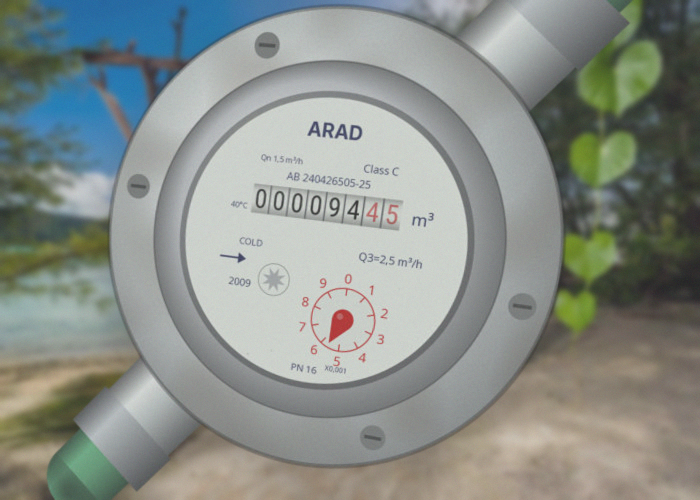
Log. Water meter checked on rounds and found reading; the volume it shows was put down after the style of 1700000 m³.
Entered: 94.455 m³
